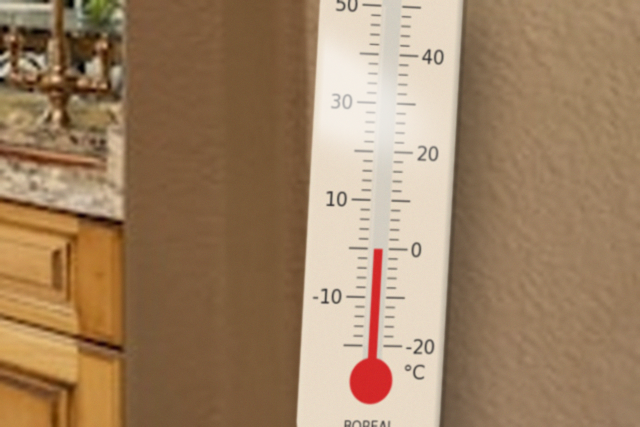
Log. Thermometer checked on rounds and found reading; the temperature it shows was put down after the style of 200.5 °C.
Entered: 0 °C
